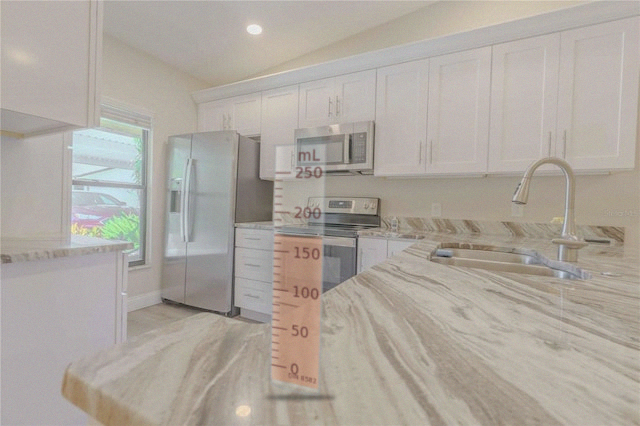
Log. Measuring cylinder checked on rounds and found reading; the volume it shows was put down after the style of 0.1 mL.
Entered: 170 mL
